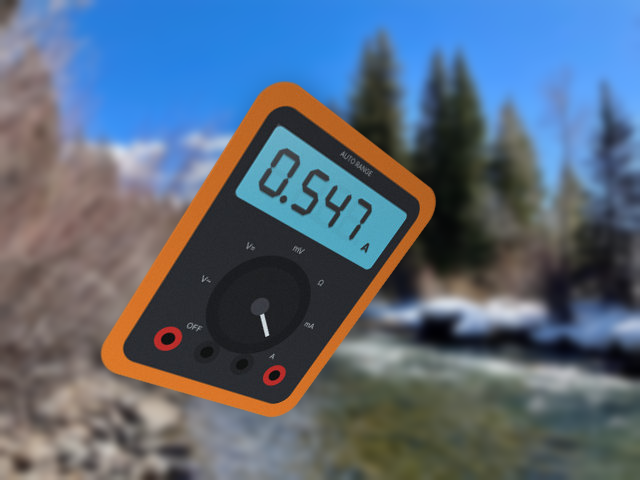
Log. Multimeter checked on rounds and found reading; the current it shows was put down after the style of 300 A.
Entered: 0.547 A
